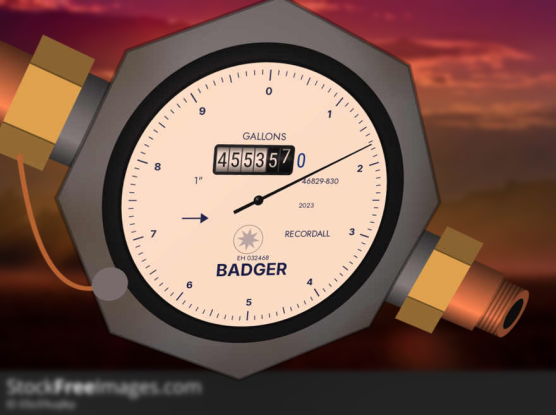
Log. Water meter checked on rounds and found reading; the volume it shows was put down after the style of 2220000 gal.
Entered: 4553571.7 gal
